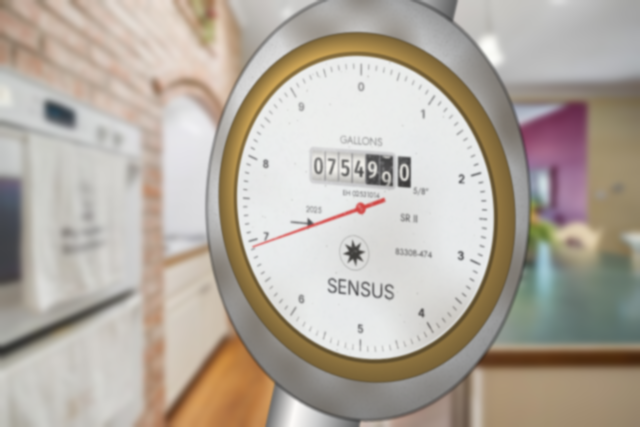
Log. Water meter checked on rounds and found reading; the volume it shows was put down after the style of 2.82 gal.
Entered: 754986.9 gal
